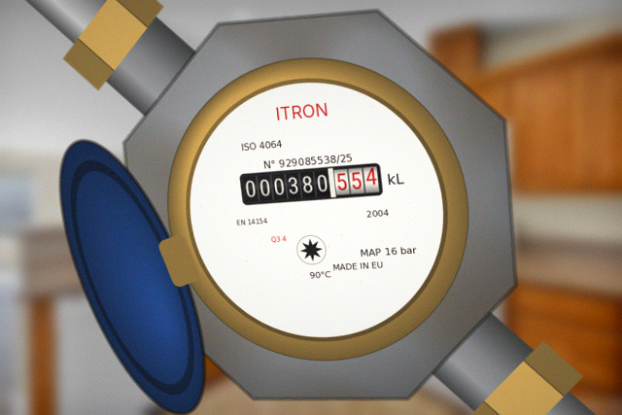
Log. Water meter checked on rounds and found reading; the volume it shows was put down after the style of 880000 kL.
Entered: 380.554 kL
